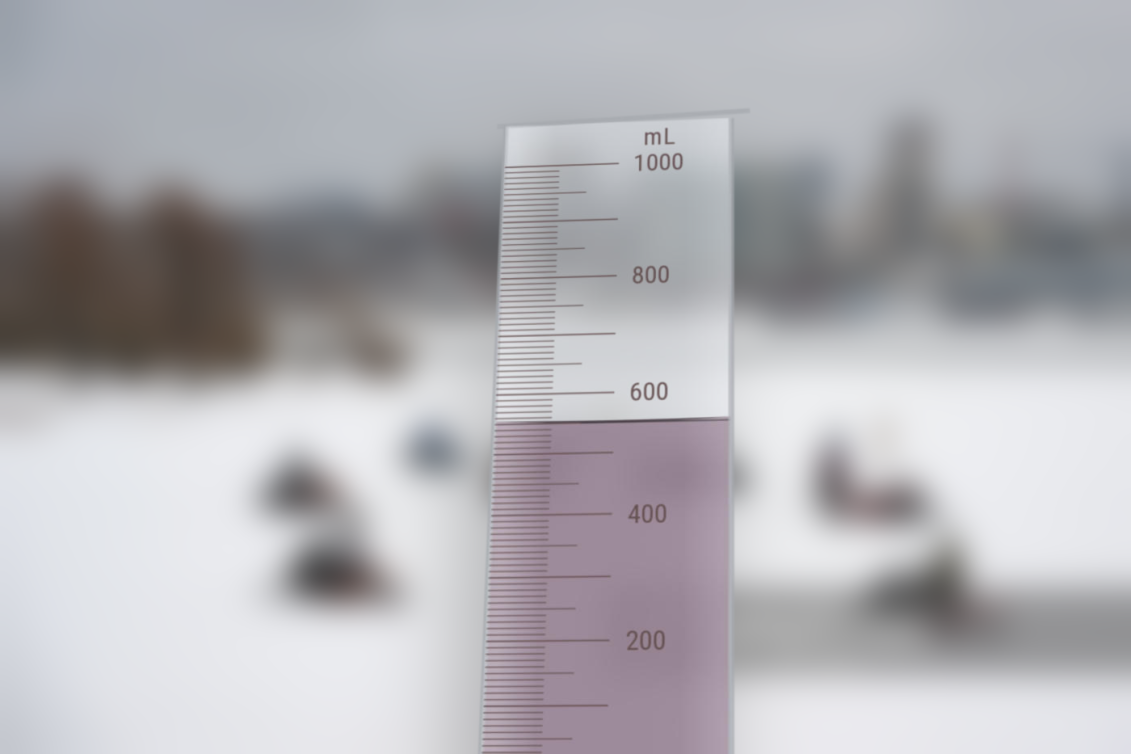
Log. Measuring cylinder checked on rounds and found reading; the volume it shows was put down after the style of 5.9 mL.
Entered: 550 mL
